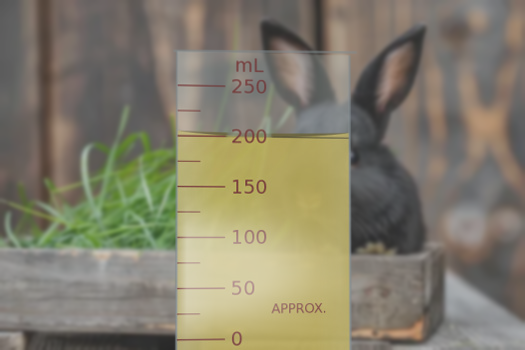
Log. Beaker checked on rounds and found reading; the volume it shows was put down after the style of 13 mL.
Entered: 200 mL
